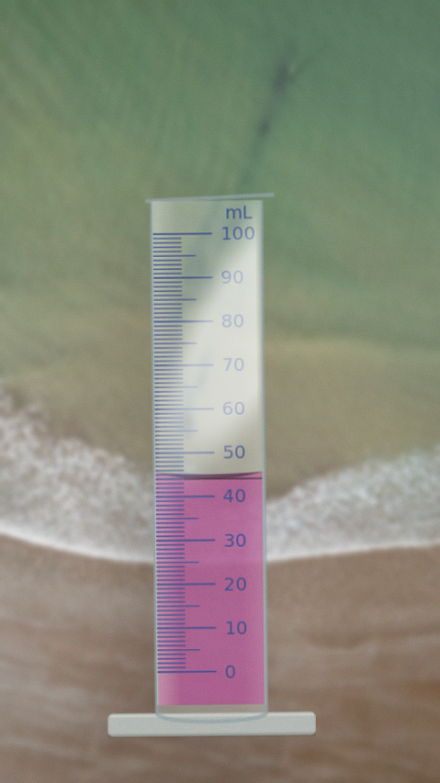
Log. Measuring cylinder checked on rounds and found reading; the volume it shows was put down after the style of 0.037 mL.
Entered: 44 mL
